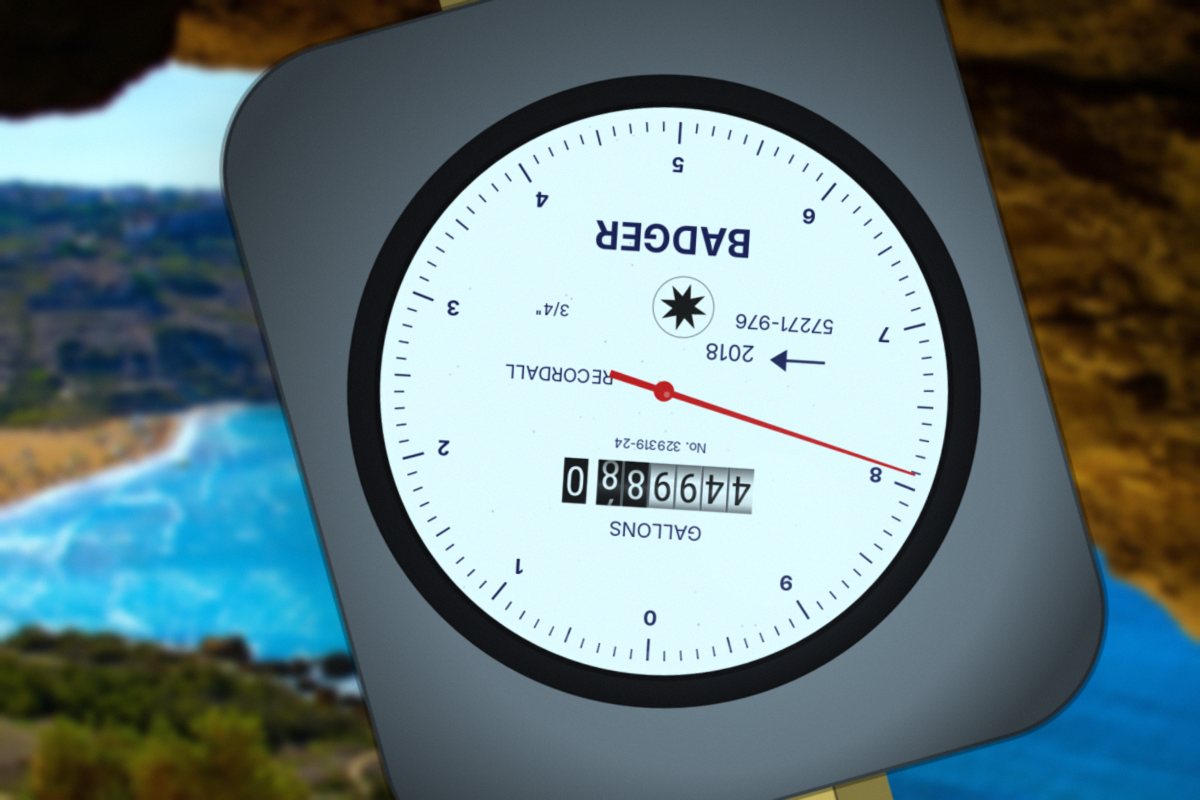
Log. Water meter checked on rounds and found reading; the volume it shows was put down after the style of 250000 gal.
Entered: 4499877.9 gal
